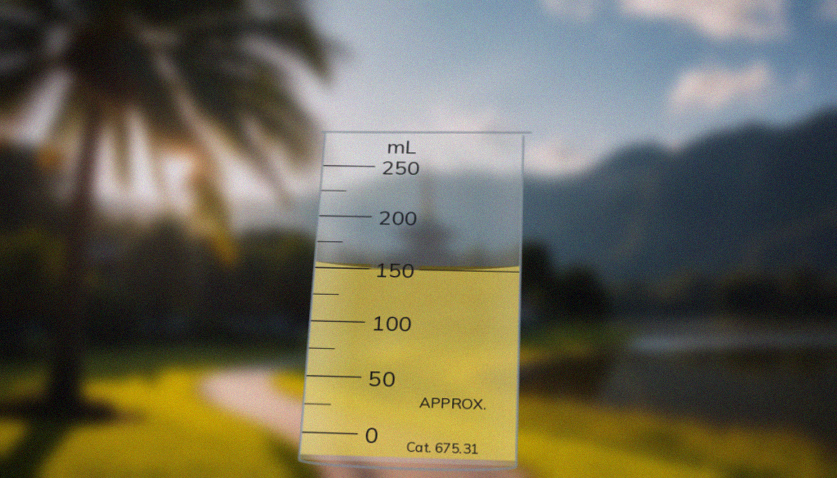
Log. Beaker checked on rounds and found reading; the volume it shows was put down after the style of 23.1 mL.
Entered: 150 mL
